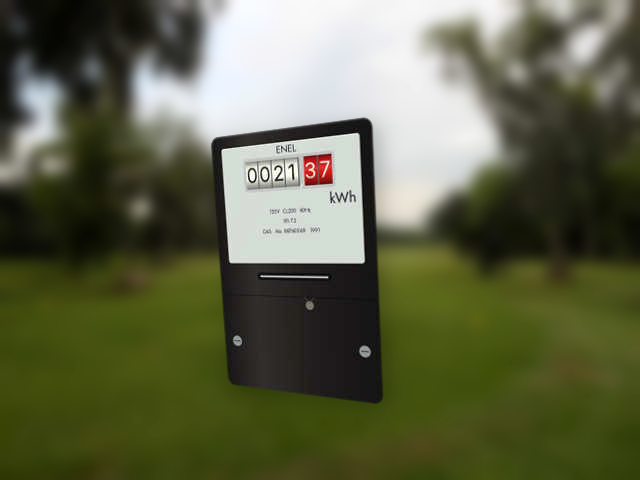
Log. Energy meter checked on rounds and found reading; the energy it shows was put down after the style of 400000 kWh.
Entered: 21.37 kWh
